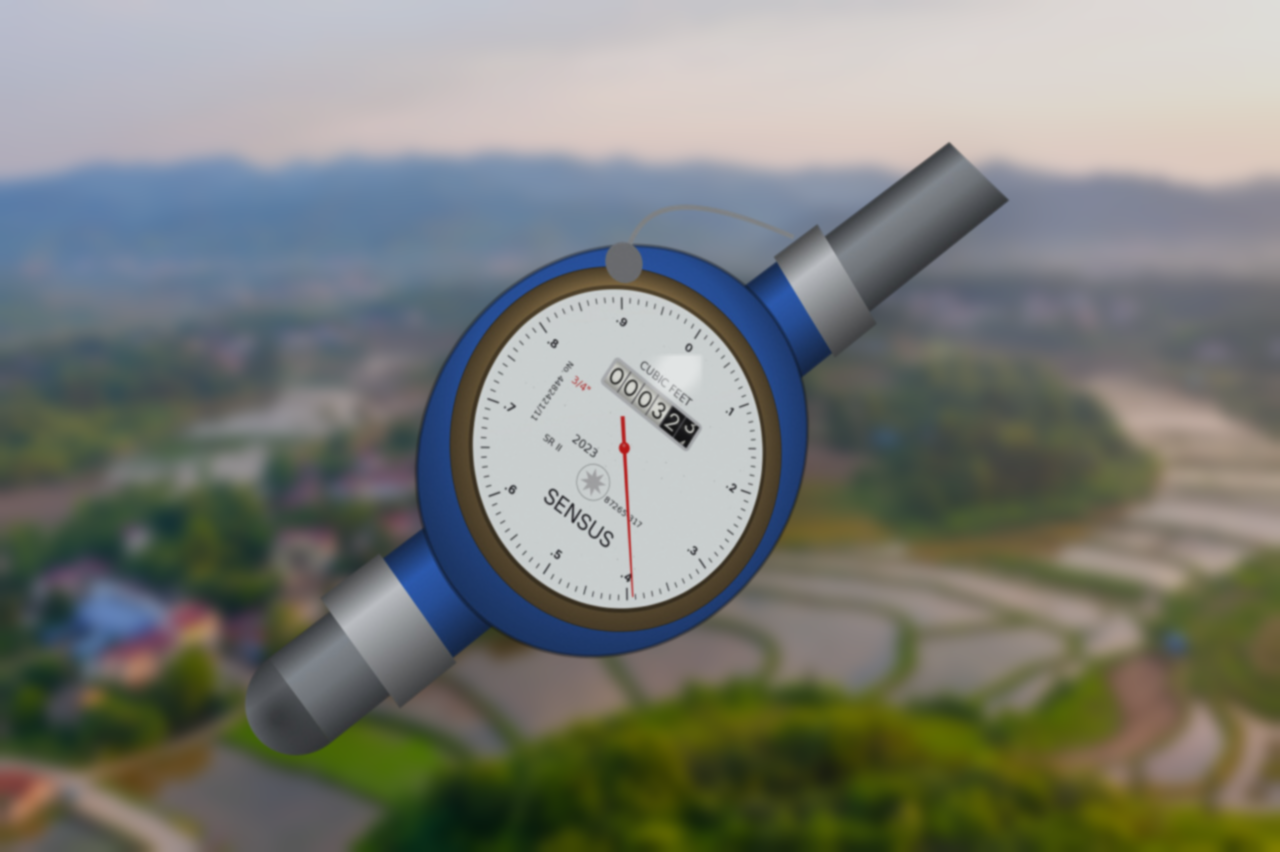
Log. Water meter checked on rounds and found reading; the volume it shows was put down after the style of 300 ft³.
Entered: 323.39 ft³
